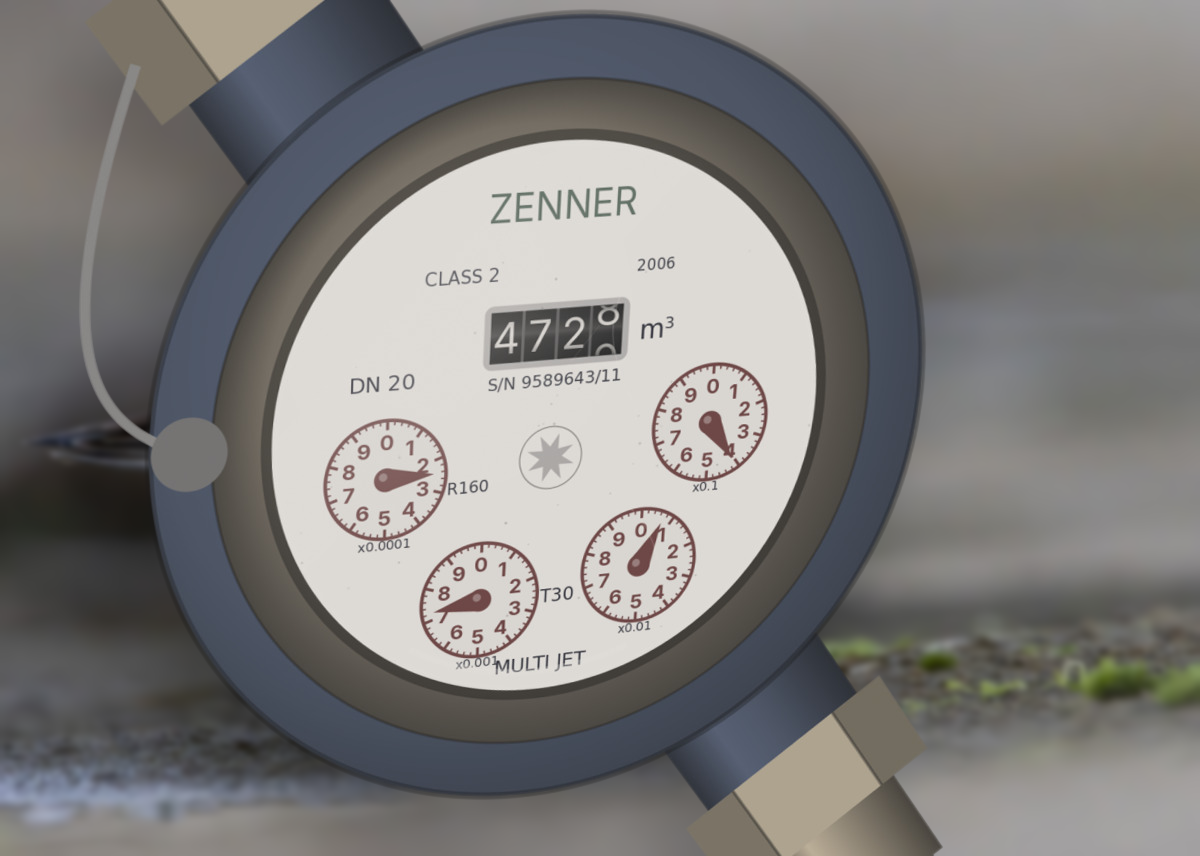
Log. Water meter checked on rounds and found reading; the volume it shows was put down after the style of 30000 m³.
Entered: 4728.4072 m³
